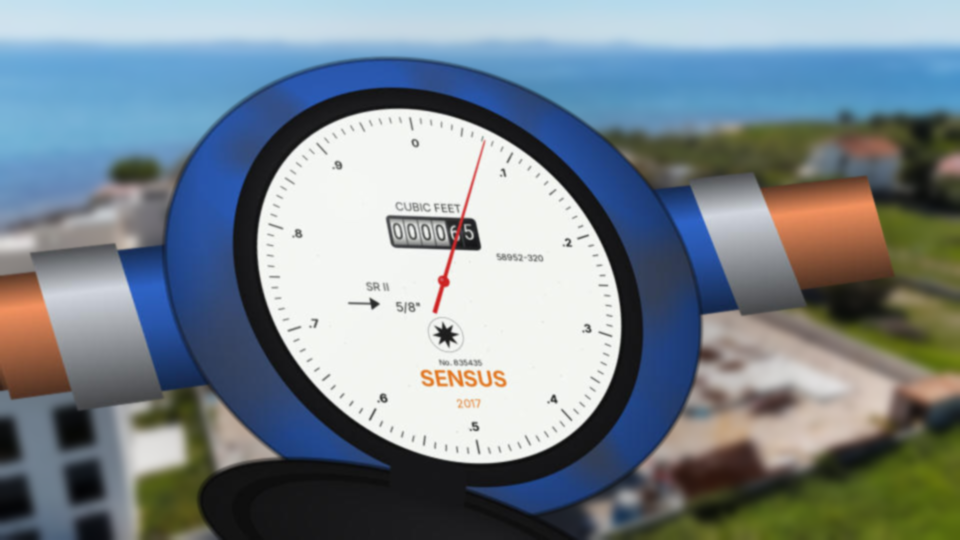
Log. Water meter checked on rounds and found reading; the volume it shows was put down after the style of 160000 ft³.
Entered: 65.07 ft³
